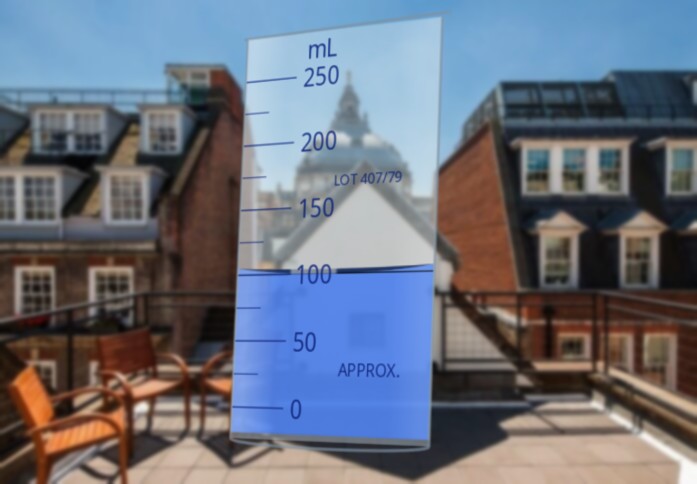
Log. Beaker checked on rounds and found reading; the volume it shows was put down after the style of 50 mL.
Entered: 100 mL
